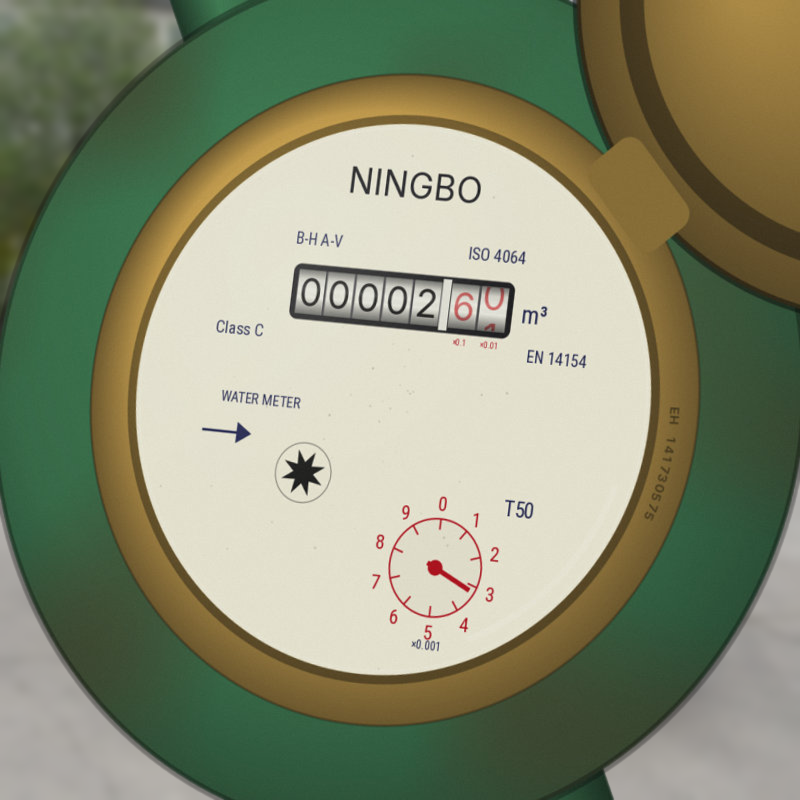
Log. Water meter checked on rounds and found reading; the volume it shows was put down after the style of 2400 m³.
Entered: 2.603 m³
